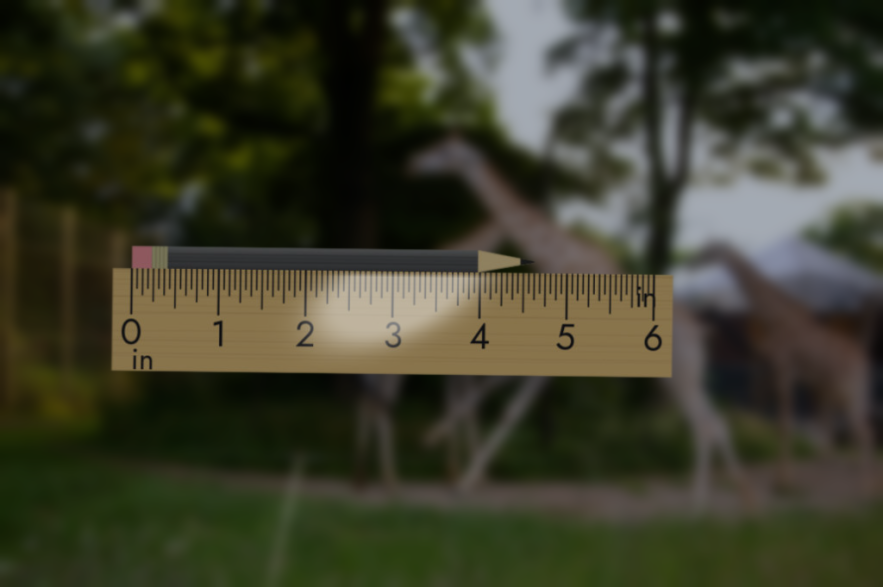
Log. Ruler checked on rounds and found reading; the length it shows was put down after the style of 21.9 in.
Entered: 4.625 in
